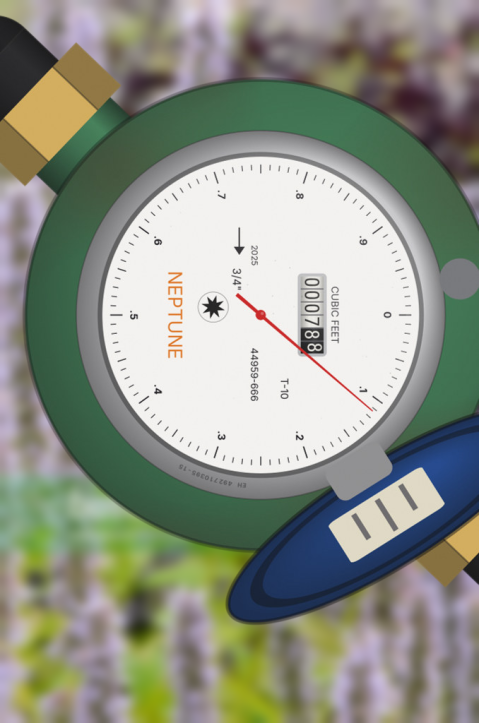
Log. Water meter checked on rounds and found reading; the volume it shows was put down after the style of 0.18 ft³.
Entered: 788.11 ft³
